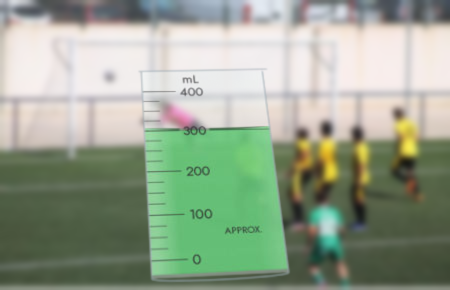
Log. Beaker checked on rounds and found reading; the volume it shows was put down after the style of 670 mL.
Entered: 300 mL
